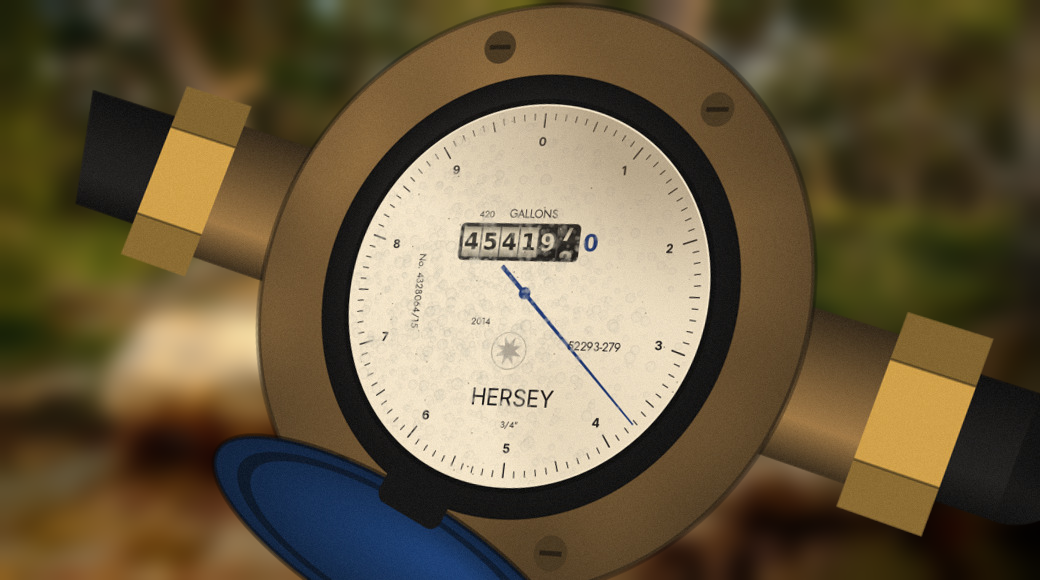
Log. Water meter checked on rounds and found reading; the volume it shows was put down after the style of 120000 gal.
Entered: 4541973.7 gal
